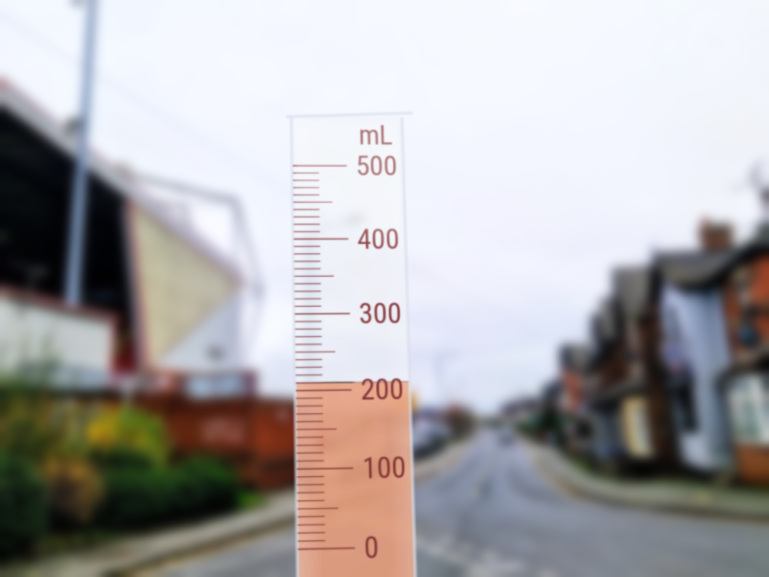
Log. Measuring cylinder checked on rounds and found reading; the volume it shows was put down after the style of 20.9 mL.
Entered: 210 mL
